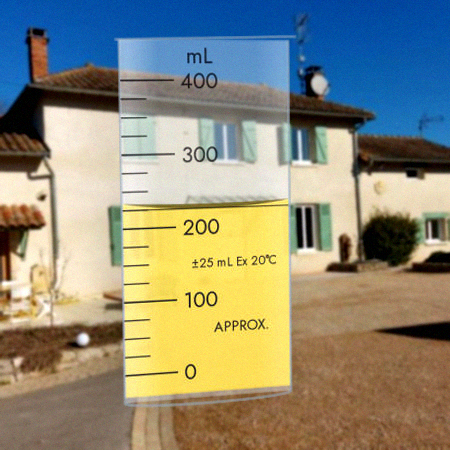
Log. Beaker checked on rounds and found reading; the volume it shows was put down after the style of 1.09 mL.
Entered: 225 mL
